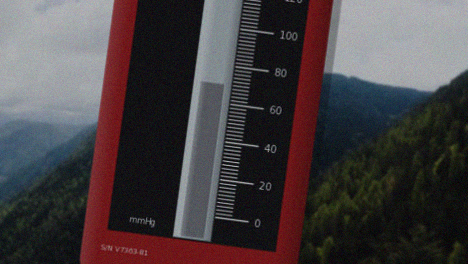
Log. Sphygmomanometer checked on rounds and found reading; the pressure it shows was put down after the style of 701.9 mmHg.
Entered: 70 mmHg
